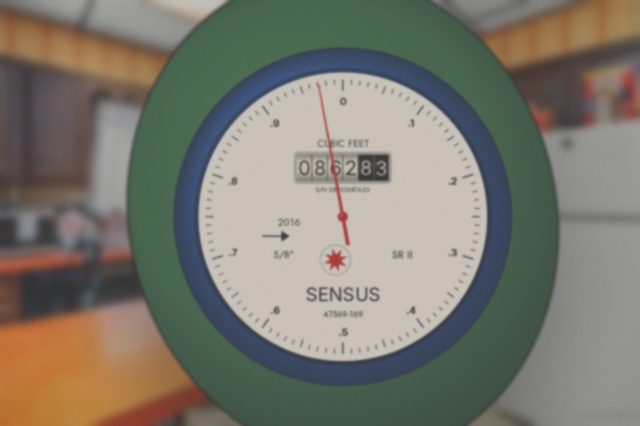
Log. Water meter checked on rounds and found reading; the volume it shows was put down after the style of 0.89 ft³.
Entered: 86282.97 ft³
